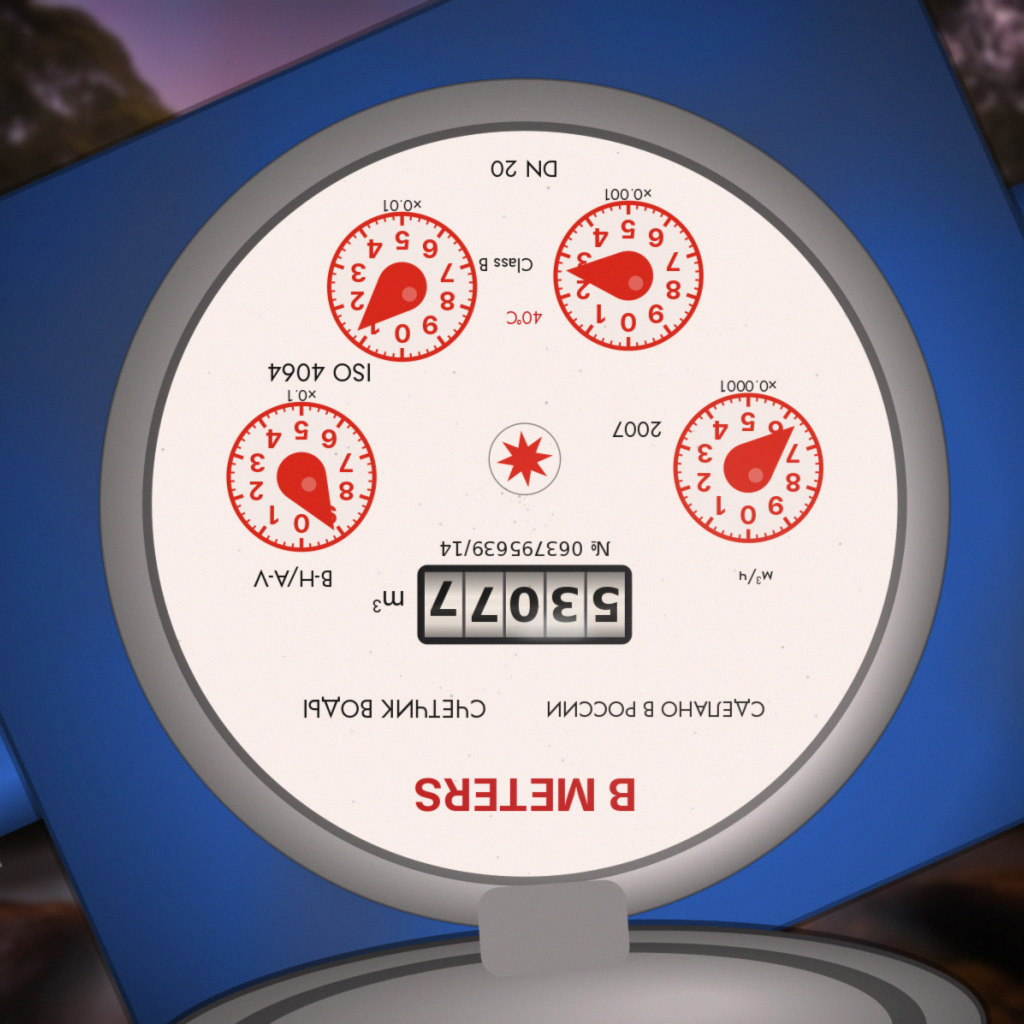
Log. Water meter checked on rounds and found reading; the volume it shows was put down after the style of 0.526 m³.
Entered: 53076.9126 m³
